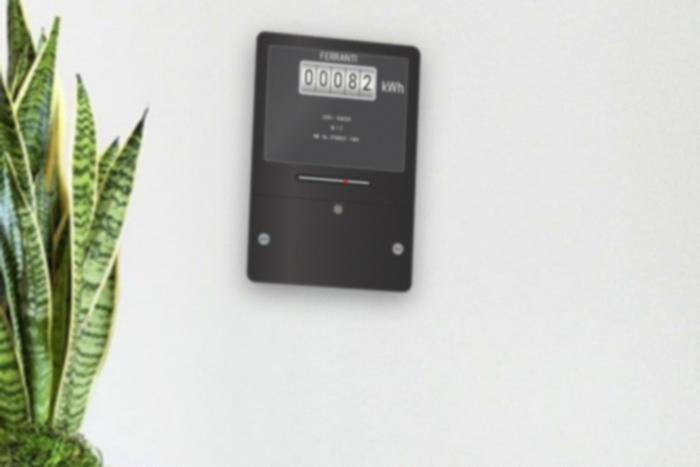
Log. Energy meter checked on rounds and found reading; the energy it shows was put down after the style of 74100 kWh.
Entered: 82 kWh
